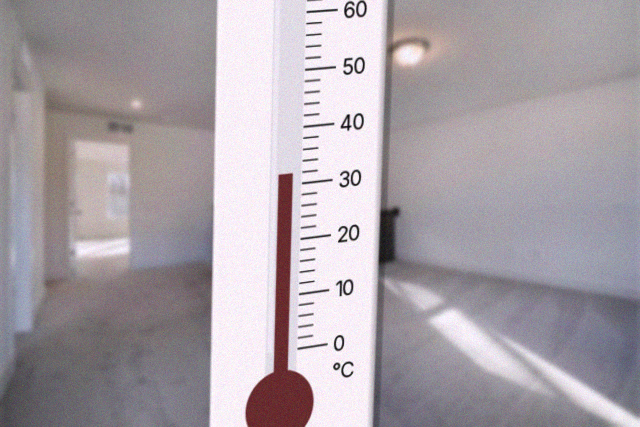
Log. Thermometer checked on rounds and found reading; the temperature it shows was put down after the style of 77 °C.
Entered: 32 °C
